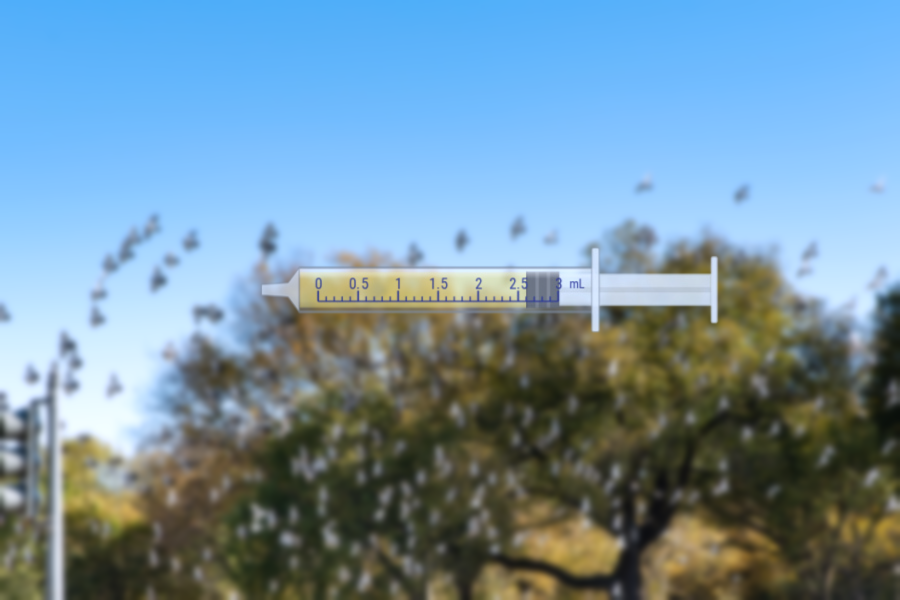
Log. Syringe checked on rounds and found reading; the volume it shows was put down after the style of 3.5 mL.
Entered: 2.6 mL
